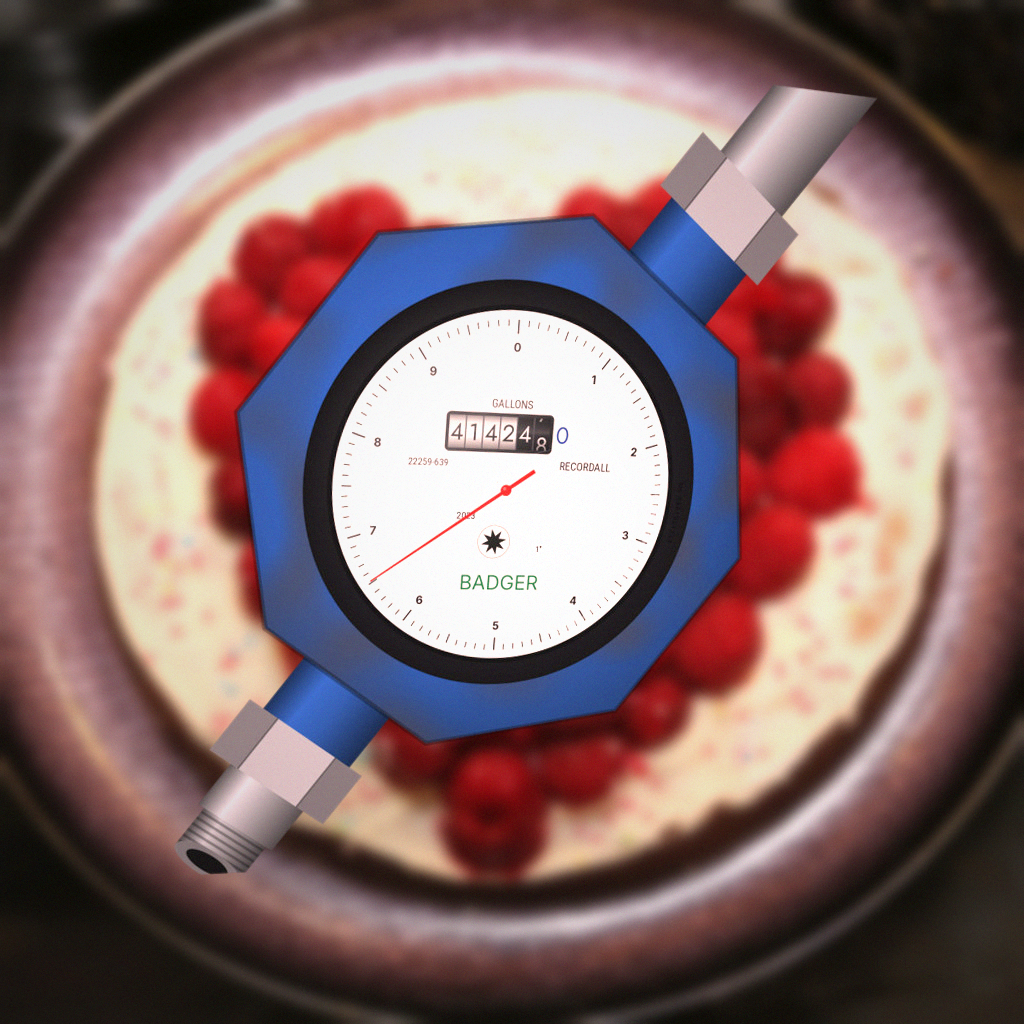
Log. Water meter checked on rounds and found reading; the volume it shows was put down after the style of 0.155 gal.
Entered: 4142476.5 gal
